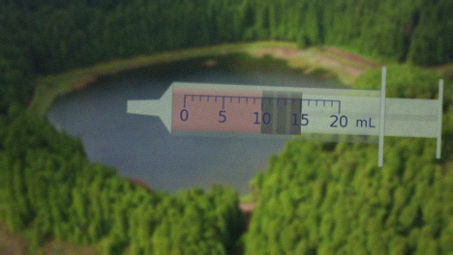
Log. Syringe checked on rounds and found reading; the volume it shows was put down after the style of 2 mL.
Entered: 10 mL
